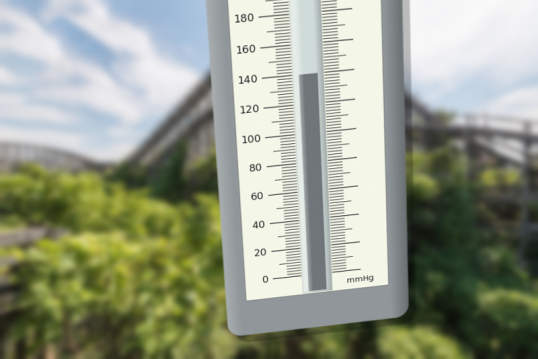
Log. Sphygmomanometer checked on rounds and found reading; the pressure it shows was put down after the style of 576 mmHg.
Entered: 140 mmHg
